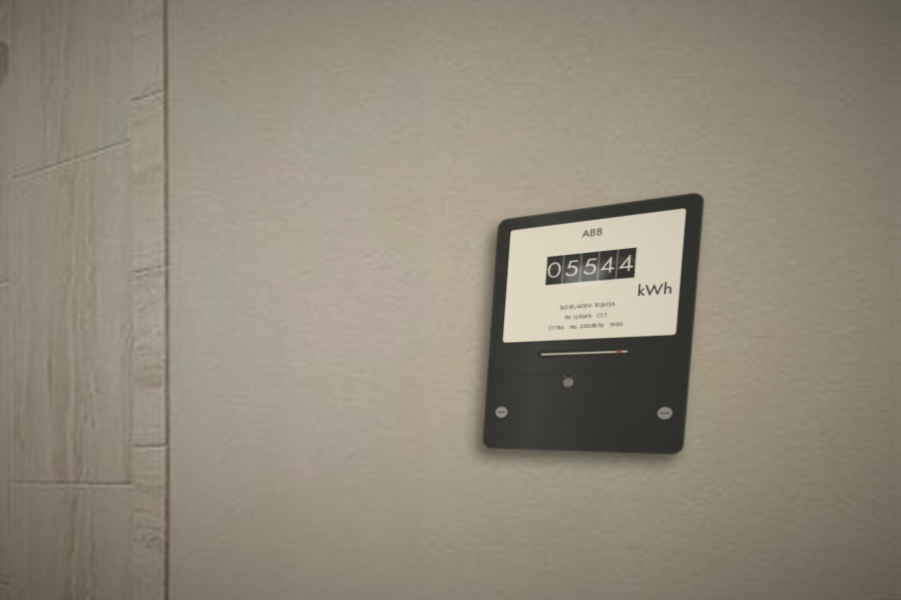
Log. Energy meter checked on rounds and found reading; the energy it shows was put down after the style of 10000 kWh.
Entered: 5544 kWh
